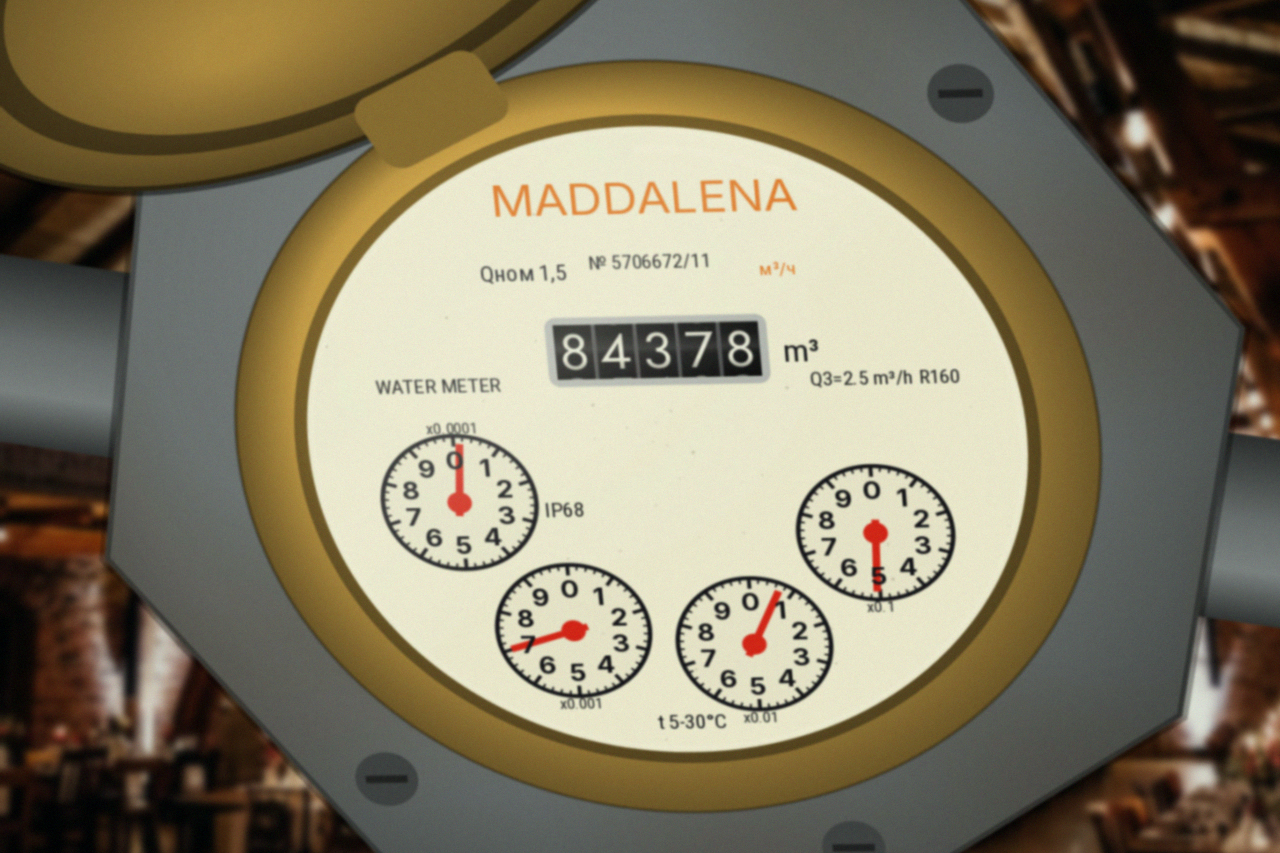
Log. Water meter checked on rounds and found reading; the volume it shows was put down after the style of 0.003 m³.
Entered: 84378.5070 m³
